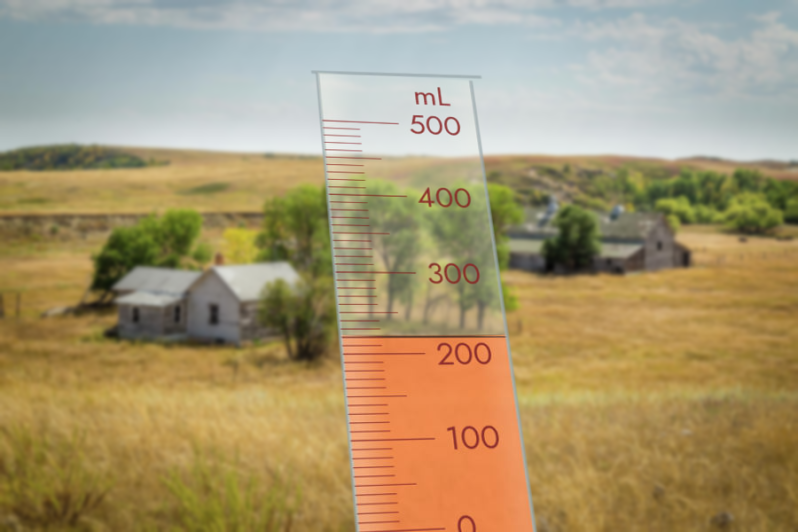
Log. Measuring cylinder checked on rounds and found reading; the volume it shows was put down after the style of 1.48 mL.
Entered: 220 mL
